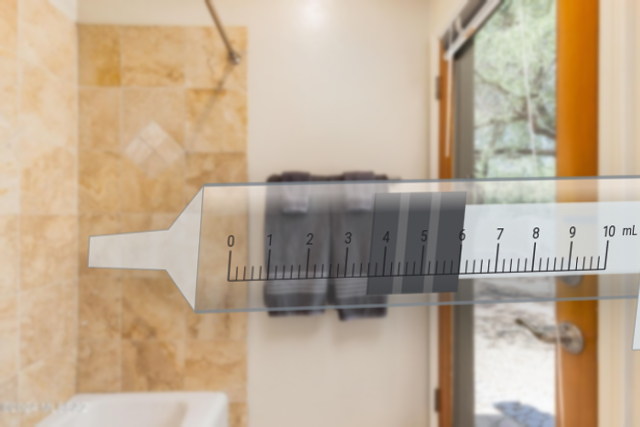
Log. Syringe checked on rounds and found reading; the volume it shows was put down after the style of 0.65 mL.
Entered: 3.6 mL
